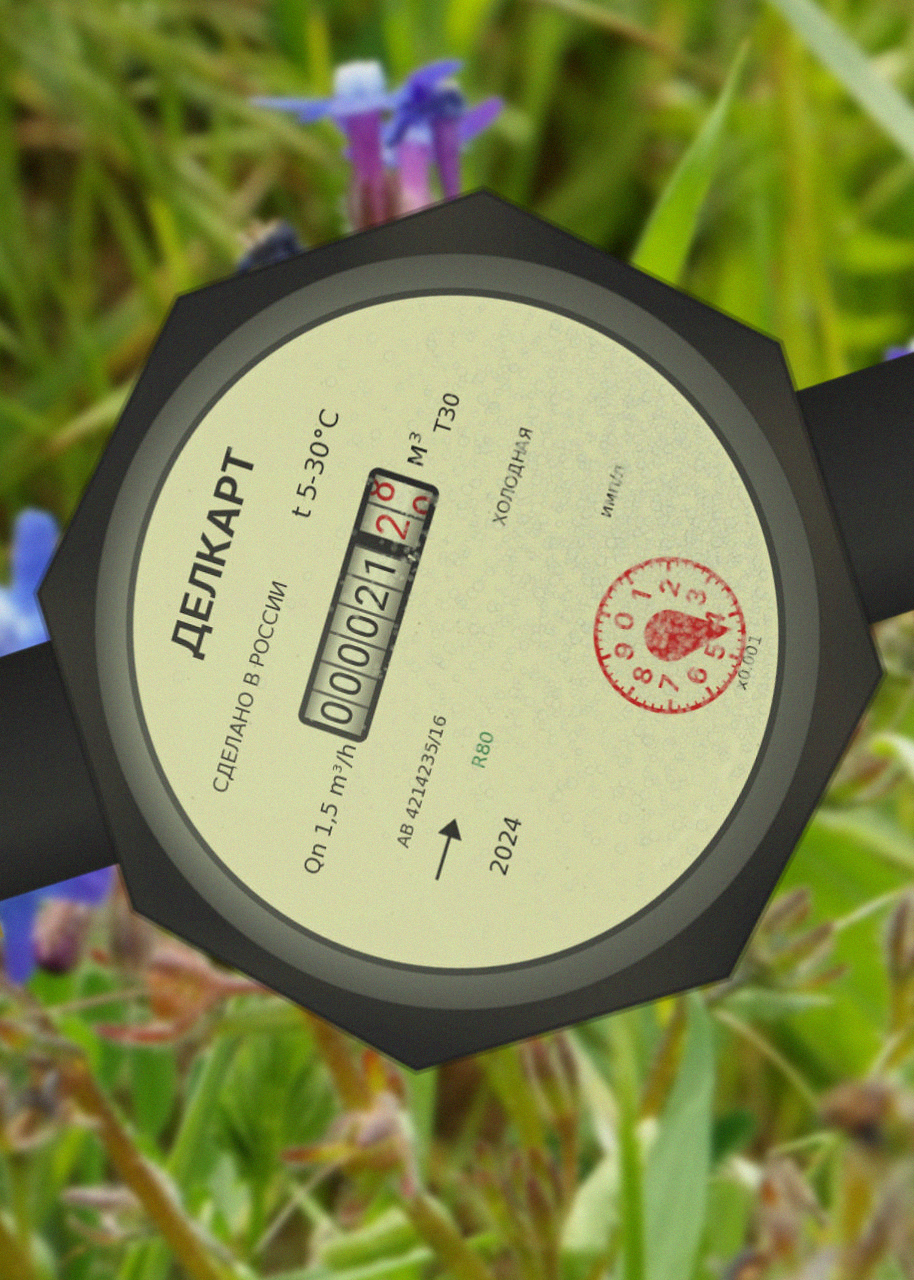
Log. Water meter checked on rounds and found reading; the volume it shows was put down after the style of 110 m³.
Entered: 21.284 m³
